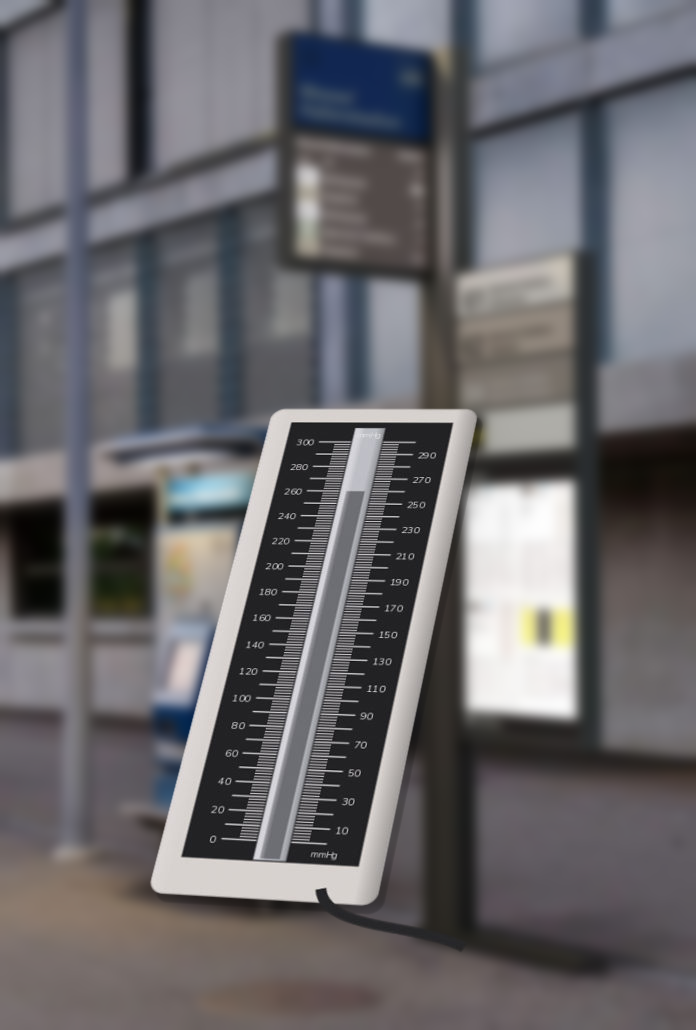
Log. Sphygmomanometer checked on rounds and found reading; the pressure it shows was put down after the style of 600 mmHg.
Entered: 260 mmHg
